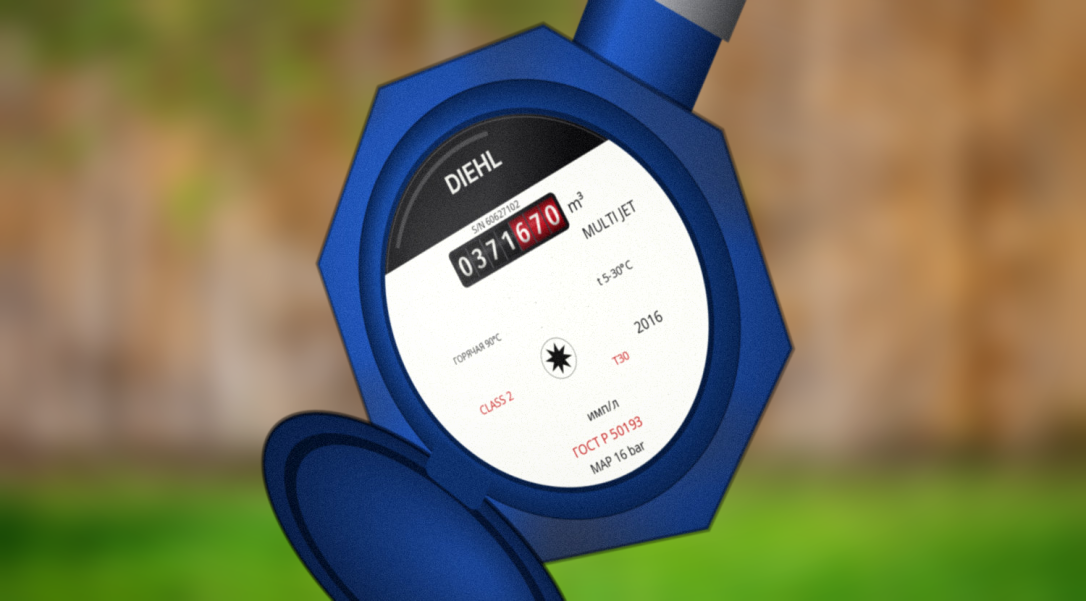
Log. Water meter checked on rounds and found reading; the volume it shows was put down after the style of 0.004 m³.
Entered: 371.670 m³
